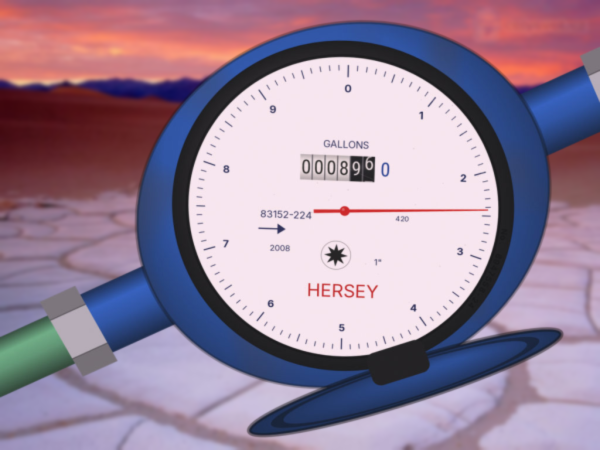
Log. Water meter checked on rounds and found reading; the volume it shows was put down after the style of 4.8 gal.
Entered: 8962.4 gal
